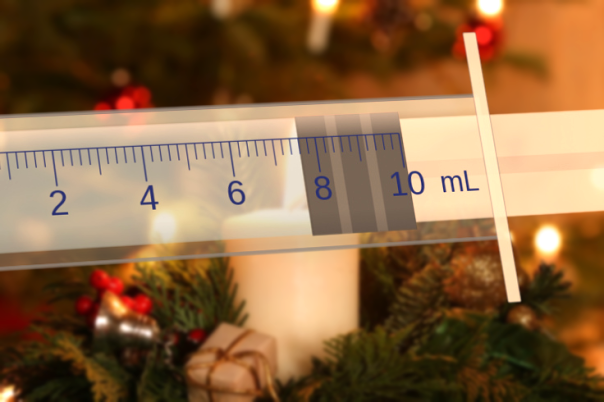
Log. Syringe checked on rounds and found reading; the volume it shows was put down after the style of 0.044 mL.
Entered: 7.6 mL
